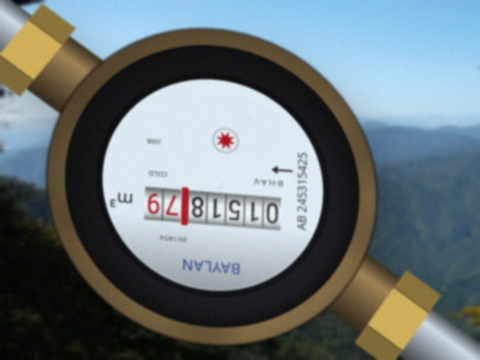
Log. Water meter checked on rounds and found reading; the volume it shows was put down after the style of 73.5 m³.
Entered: 1518.79 m³
